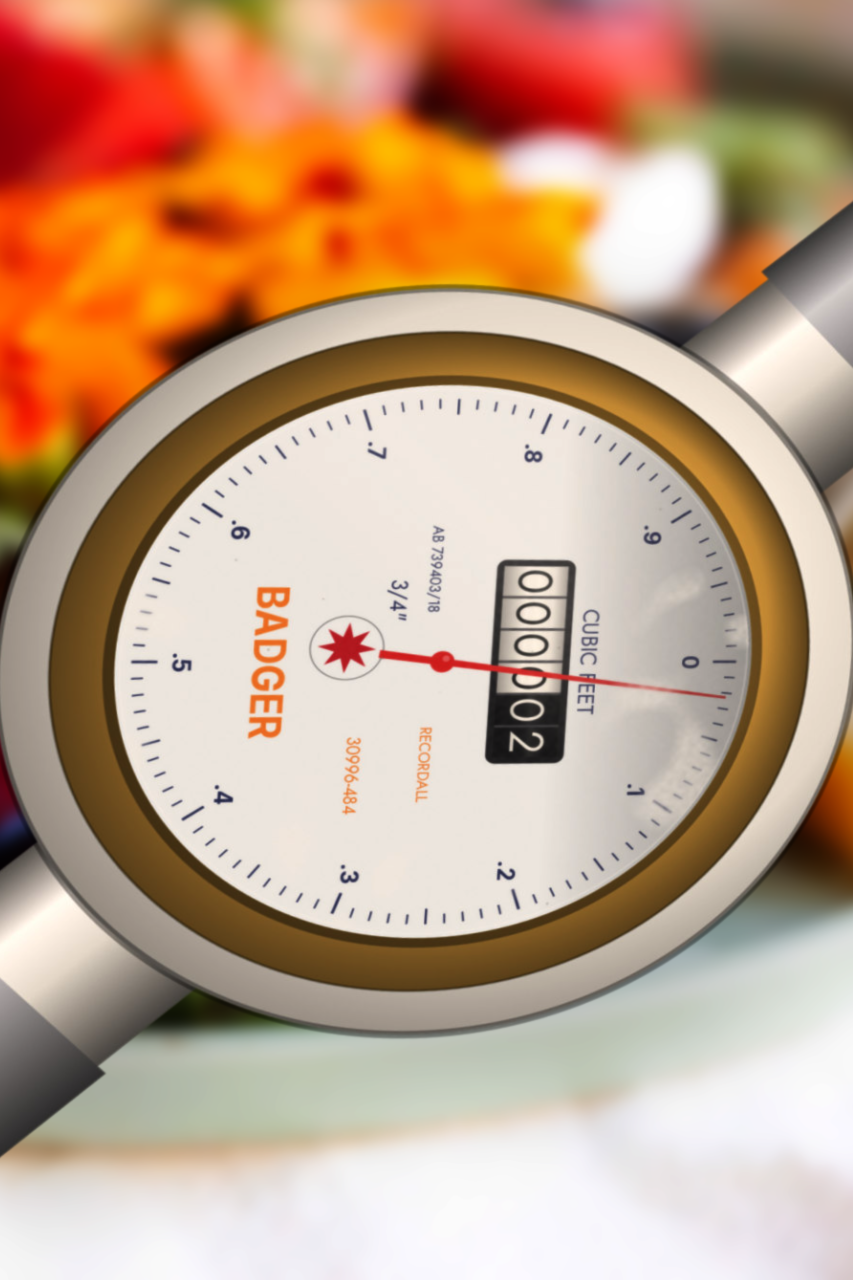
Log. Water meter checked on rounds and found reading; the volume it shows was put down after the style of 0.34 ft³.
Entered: 2.02 ft³
